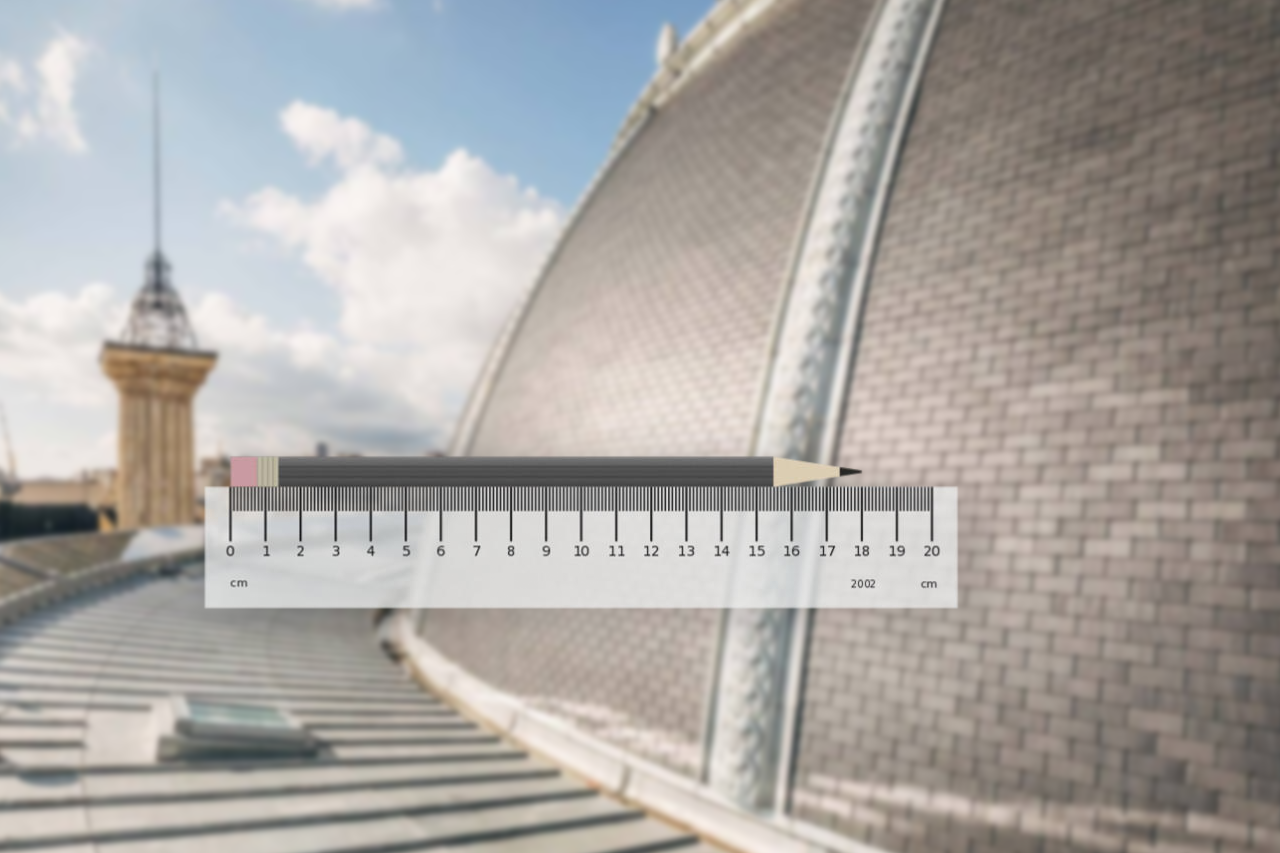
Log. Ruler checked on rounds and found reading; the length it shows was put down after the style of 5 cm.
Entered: 18 cm
